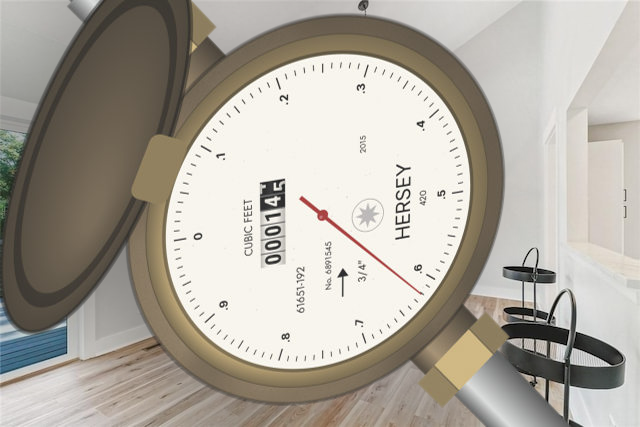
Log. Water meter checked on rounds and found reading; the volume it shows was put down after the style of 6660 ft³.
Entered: 144.62 ft³
